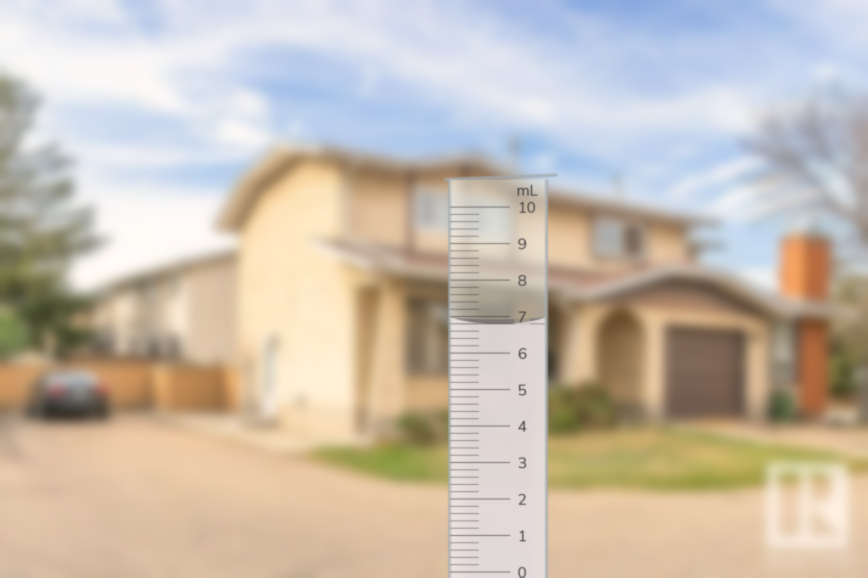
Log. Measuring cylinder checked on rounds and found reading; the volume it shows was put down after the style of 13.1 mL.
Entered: 6.8 mL
